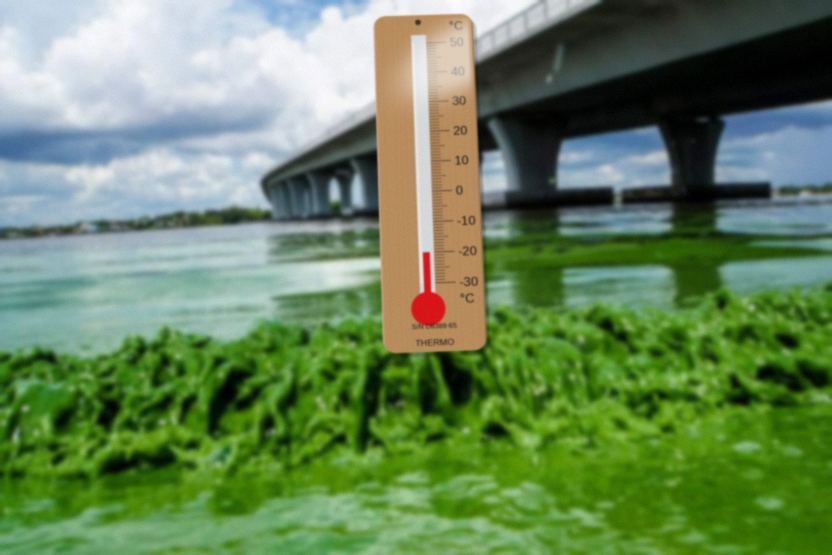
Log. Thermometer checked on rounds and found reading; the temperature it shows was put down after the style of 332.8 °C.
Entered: -20 °C
